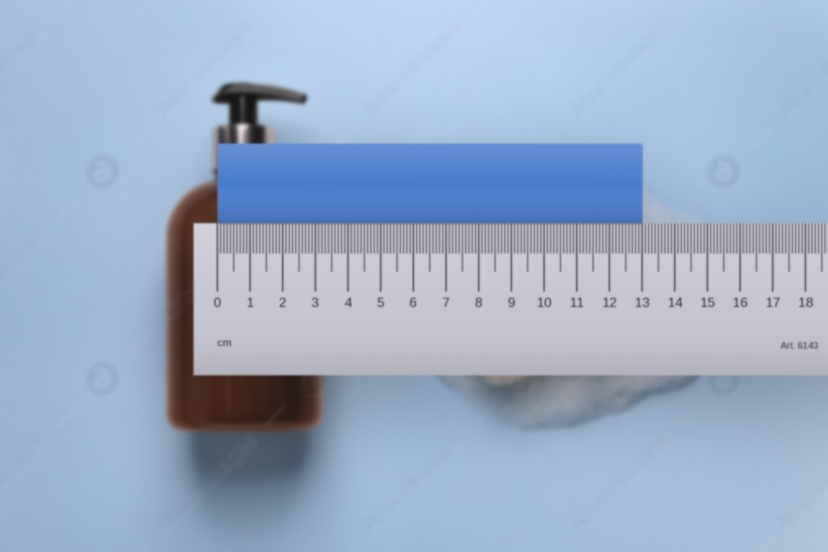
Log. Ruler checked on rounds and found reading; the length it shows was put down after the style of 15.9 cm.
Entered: 13 cm
